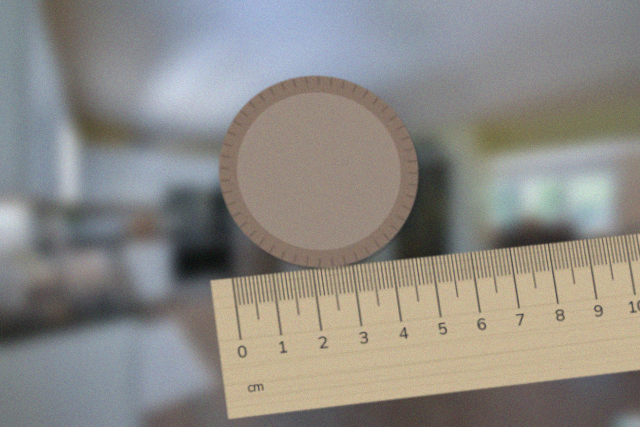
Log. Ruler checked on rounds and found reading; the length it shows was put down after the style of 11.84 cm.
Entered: 5 cm
